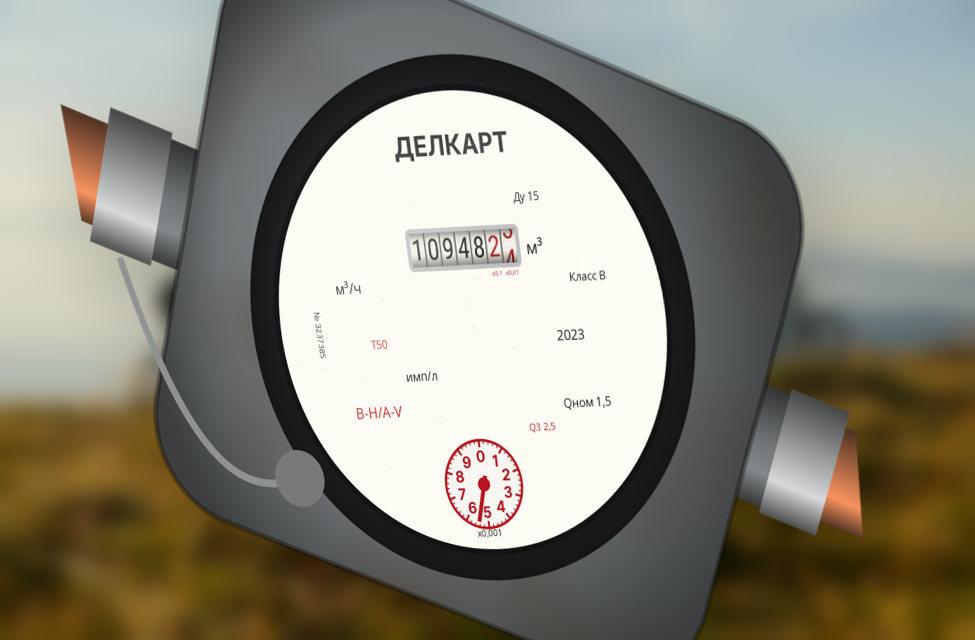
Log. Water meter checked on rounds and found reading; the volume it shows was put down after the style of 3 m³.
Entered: 10948.235 m³
